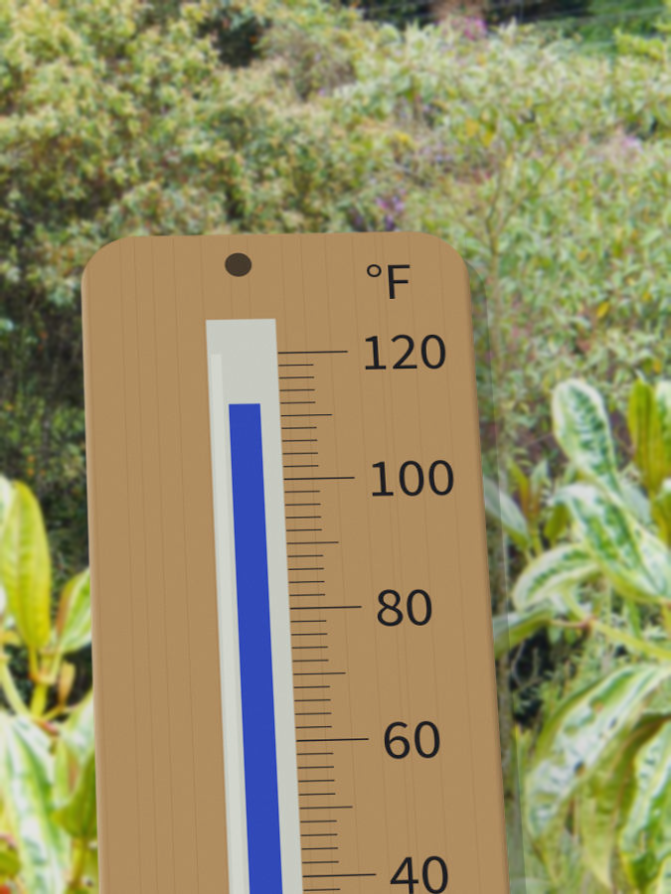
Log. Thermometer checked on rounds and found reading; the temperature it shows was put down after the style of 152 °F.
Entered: 112 °F
